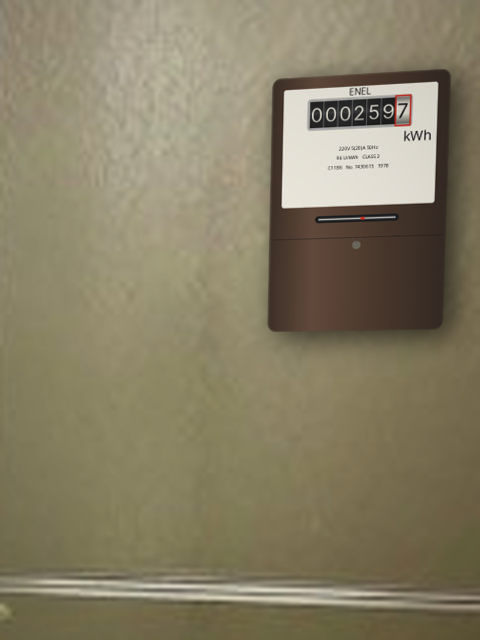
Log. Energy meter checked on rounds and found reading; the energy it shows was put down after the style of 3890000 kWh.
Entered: 259.7 kWh
